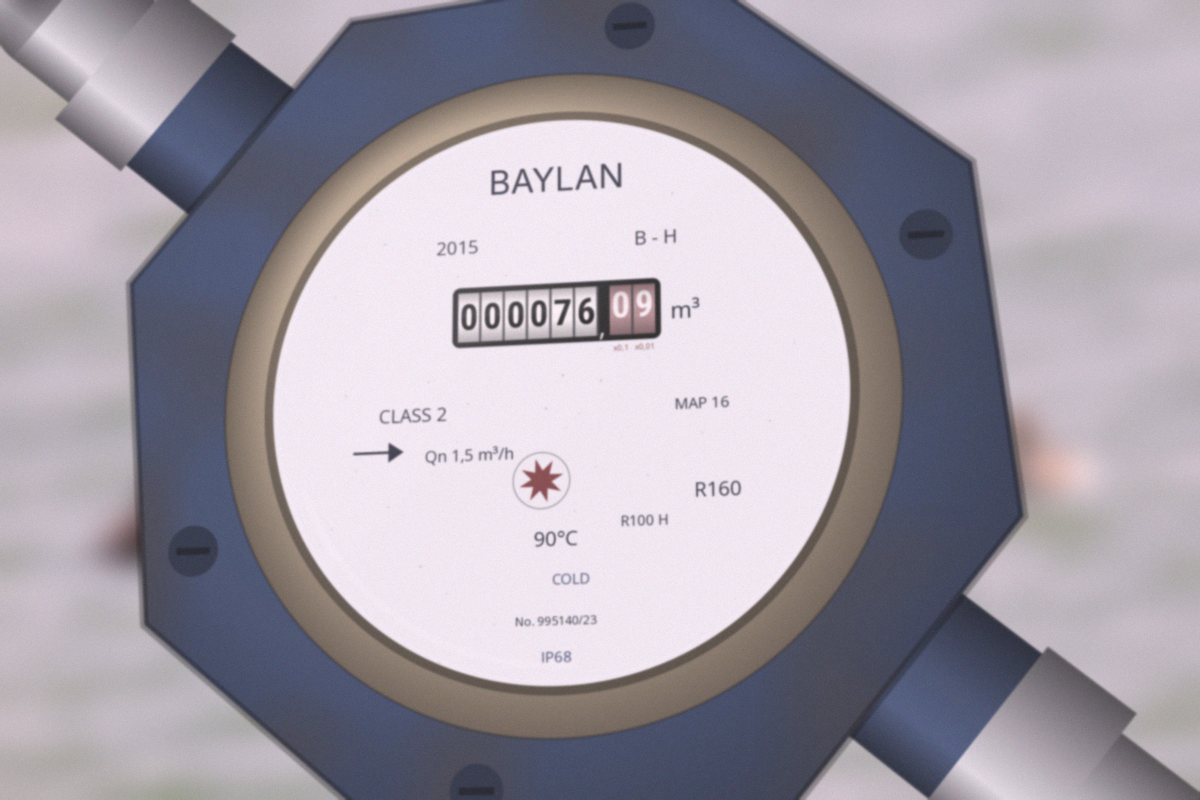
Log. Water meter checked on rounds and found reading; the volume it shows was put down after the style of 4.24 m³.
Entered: 76.09 m³
